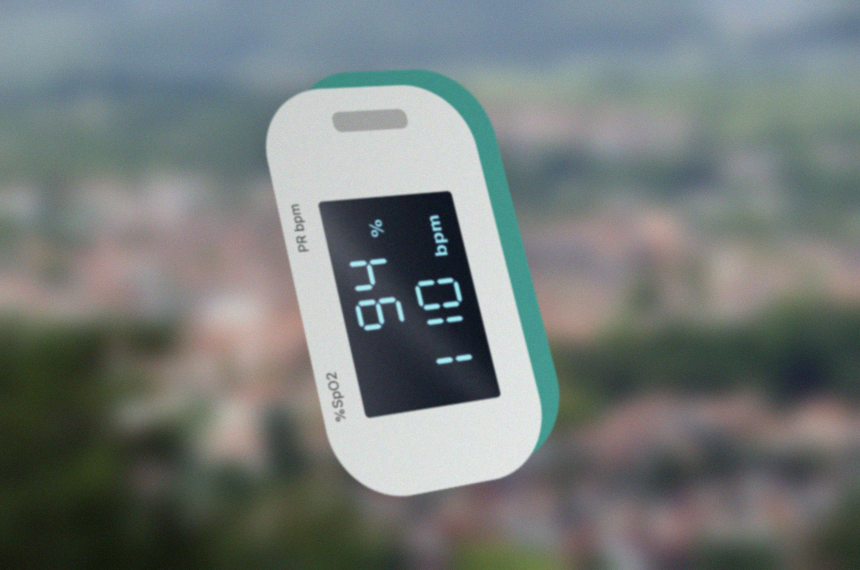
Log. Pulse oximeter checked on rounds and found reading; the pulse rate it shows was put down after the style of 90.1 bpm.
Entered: 110 bpm
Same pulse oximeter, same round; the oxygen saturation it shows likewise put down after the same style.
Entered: 94 %
